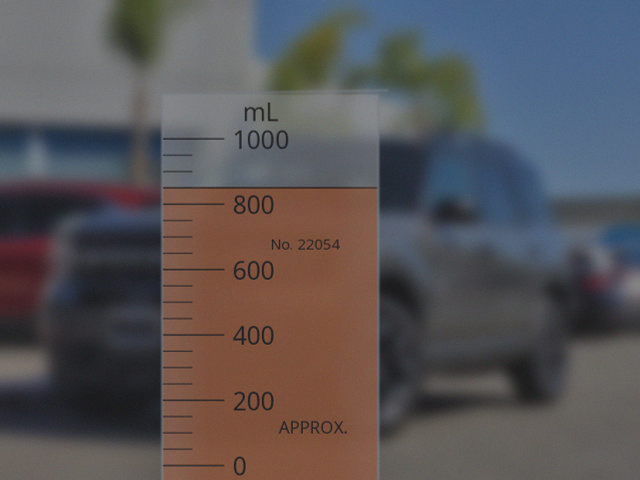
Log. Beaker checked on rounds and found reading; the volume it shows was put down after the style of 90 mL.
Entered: 850 mL
